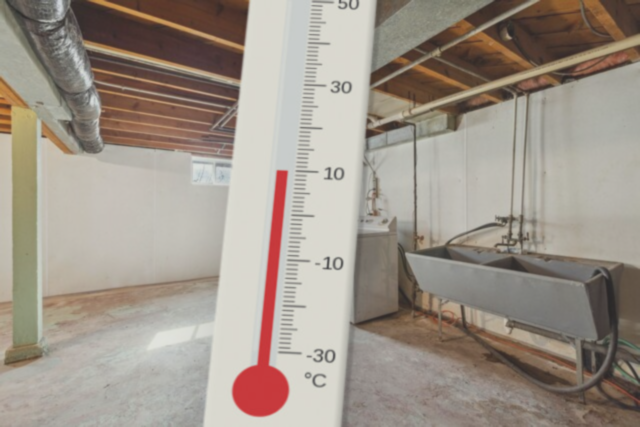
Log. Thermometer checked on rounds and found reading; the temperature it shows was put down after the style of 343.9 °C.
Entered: 10 °C
